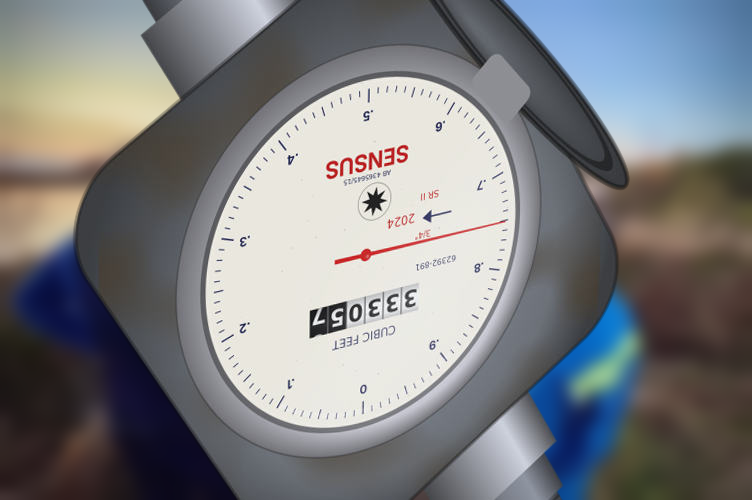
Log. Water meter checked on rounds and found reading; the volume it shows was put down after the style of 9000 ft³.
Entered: 333056.75 ft³
